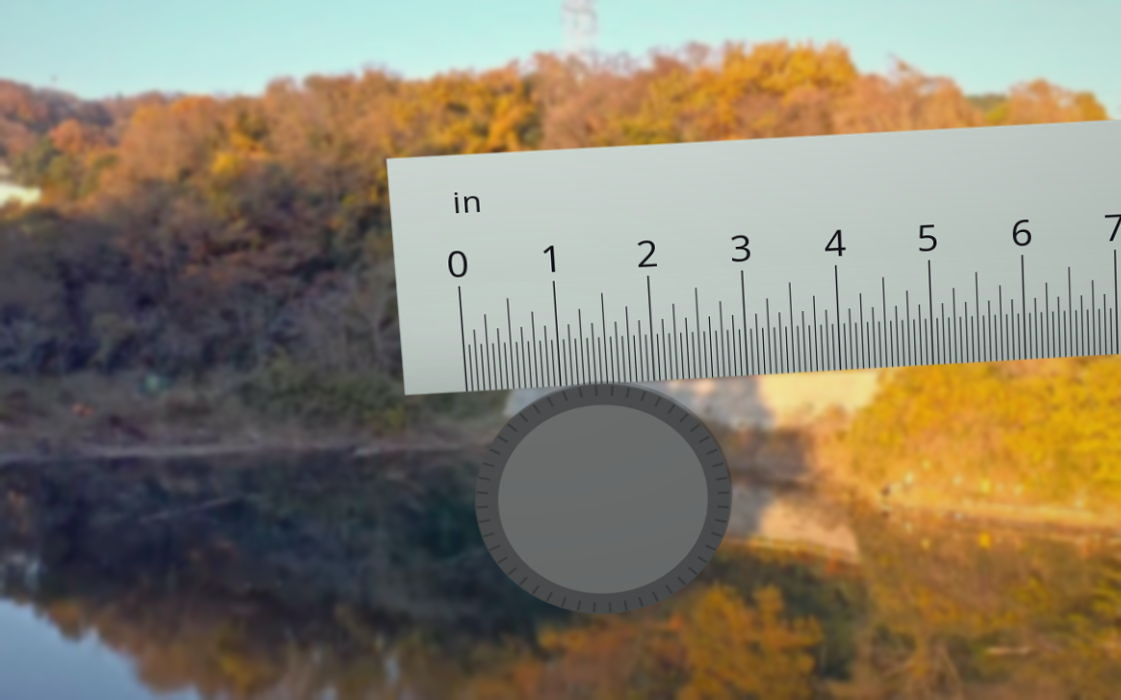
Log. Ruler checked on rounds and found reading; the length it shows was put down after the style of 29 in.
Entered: 2.75 in
